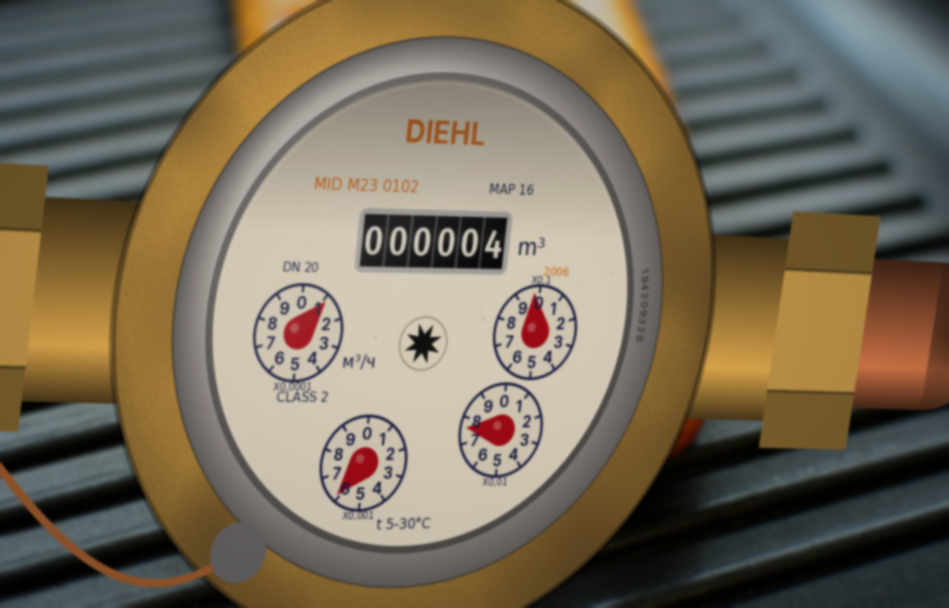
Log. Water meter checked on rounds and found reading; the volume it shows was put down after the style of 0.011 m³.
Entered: 3.9761 m³
